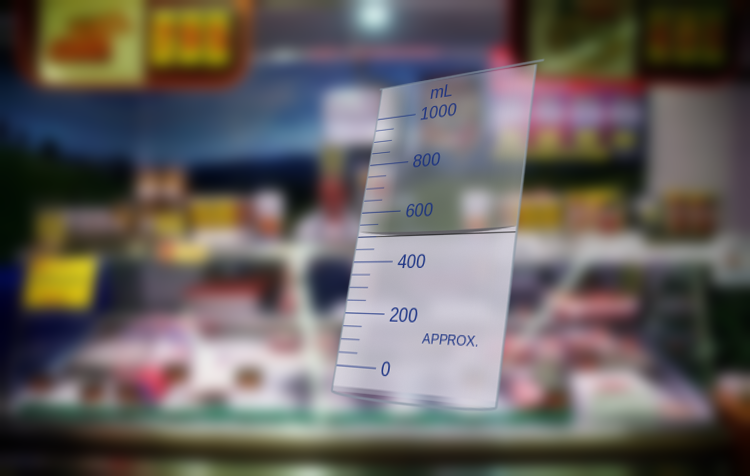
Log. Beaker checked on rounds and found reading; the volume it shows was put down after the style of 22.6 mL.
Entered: 500 mL
